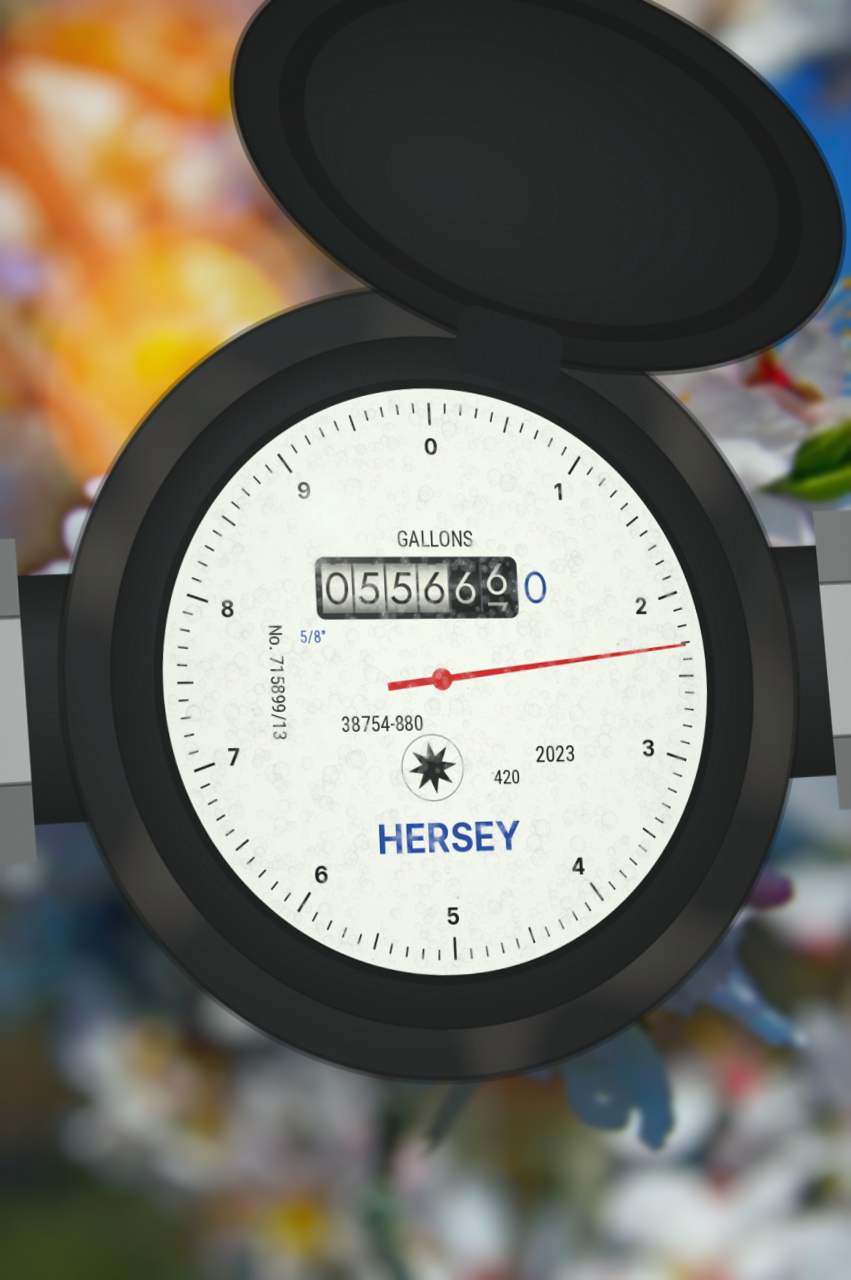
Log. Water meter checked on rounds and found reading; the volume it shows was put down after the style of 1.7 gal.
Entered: 556662.3 gal
